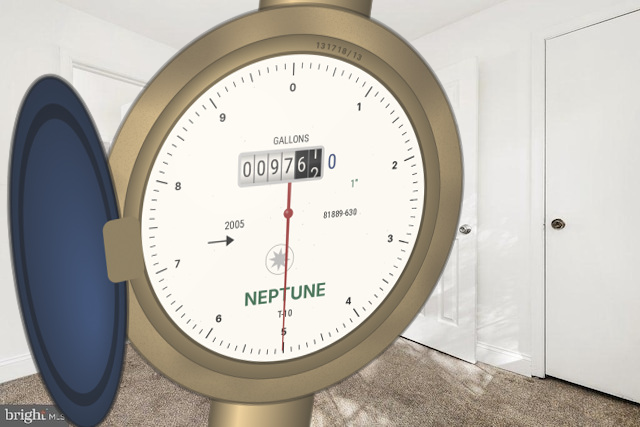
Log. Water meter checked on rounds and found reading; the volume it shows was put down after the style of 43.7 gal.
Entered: 97615.0 gal
